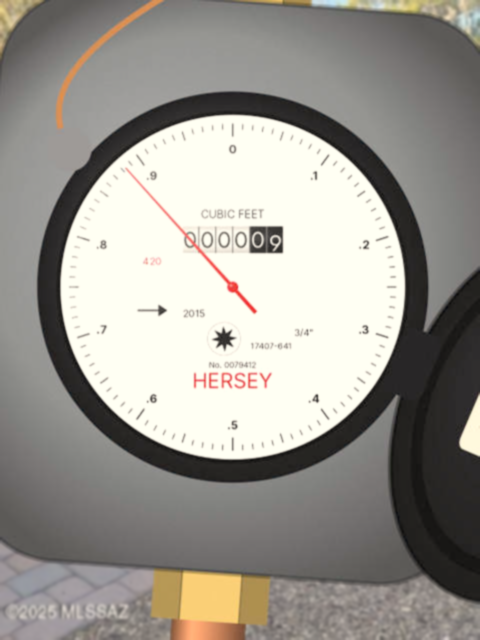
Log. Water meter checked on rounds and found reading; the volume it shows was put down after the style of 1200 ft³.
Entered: 8.88 ft³
